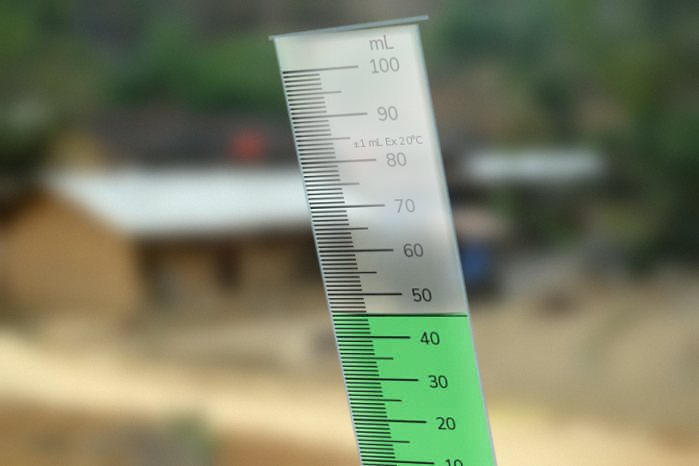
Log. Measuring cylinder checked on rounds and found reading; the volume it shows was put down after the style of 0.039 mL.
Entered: 45 mL
